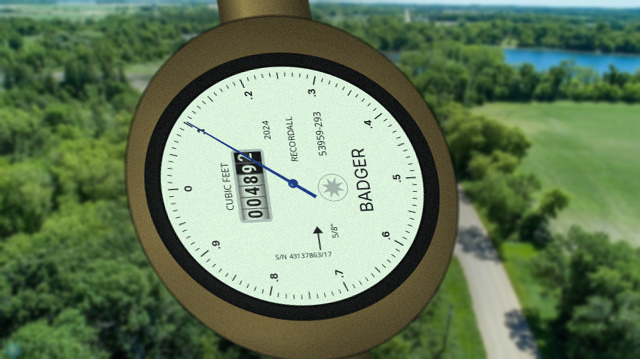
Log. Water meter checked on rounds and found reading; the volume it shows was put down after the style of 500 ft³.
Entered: 4892.10 ft³
